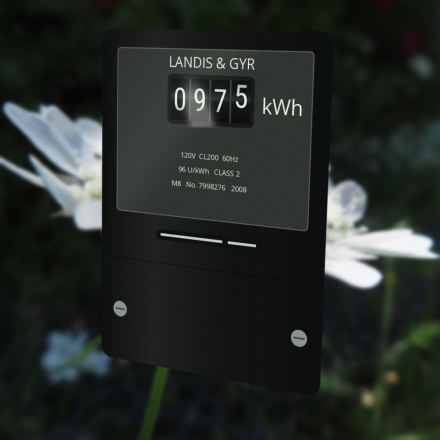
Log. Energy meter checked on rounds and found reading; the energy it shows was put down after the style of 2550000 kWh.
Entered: 975 kWh
